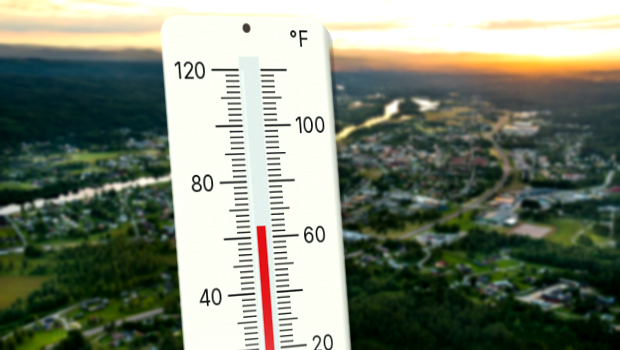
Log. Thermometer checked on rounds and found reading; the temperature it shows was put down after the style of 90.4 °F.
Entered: 64 °F
